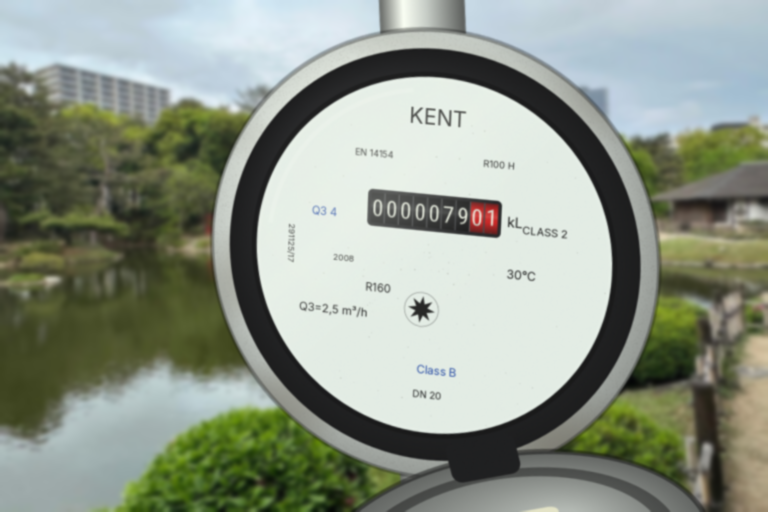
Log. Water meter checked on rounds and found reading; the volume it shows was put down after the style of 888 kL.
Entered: 79.01 kL
